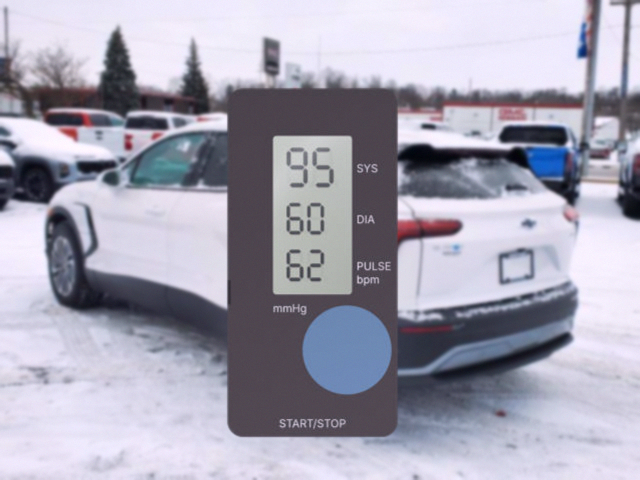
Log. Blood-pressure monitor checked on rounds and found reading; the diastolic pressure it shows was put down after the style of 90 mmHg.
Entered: 60 mmHg
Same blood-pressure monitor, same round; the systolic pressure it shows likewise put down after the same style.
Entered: 95 mmHg
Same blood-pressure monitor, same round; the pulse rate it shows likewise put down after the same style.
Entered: 62 bpm
